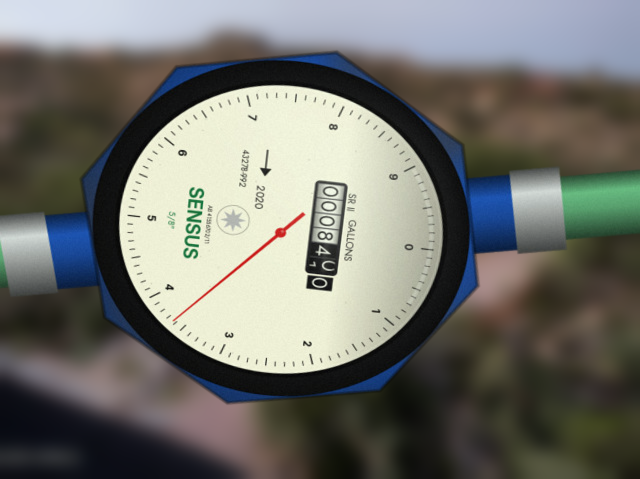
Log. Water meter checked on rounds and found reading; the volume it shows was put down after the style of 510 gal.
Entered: 8403.6 gal
